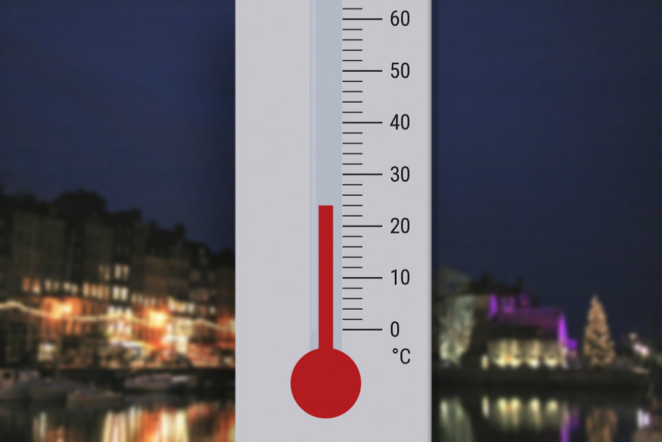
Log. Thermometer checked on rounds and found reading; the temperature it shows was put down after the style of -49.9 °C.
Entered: 24 °C
